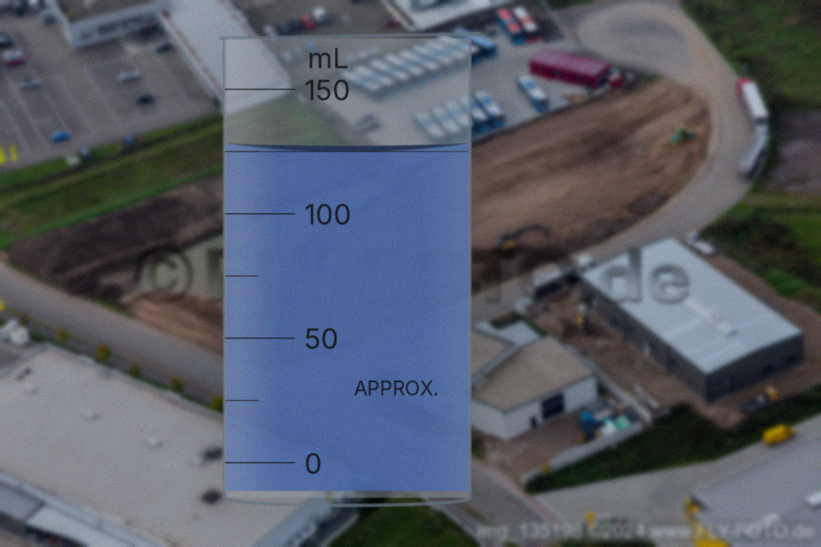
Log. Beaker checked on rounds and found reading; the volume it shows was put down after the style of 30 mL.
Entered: 125 mL
